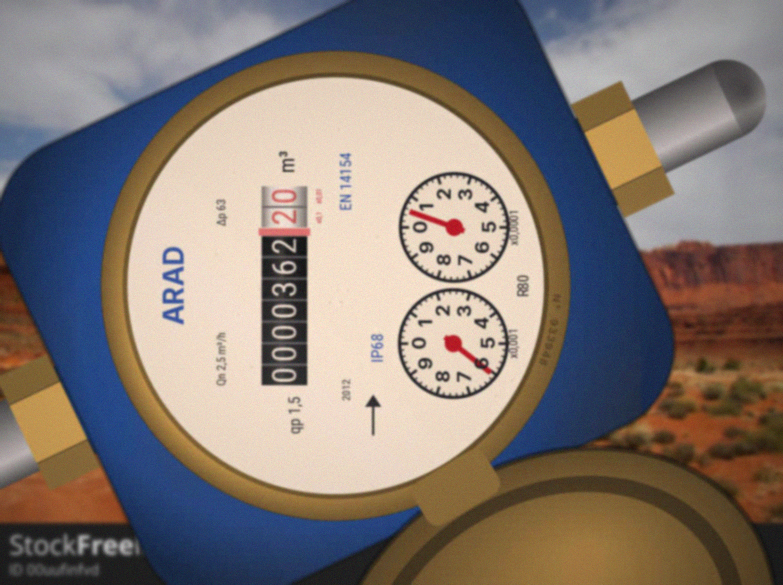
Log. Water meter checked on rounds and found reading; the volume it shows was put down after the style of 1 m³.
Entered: 362.2060 m³
